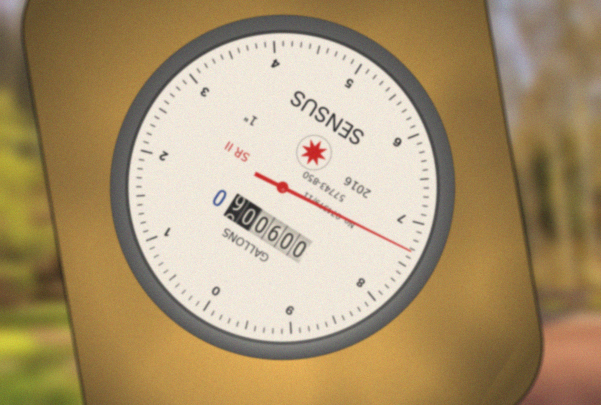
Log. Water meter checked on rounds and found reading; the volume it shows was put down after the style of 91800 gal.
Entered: 90057.3 gal
